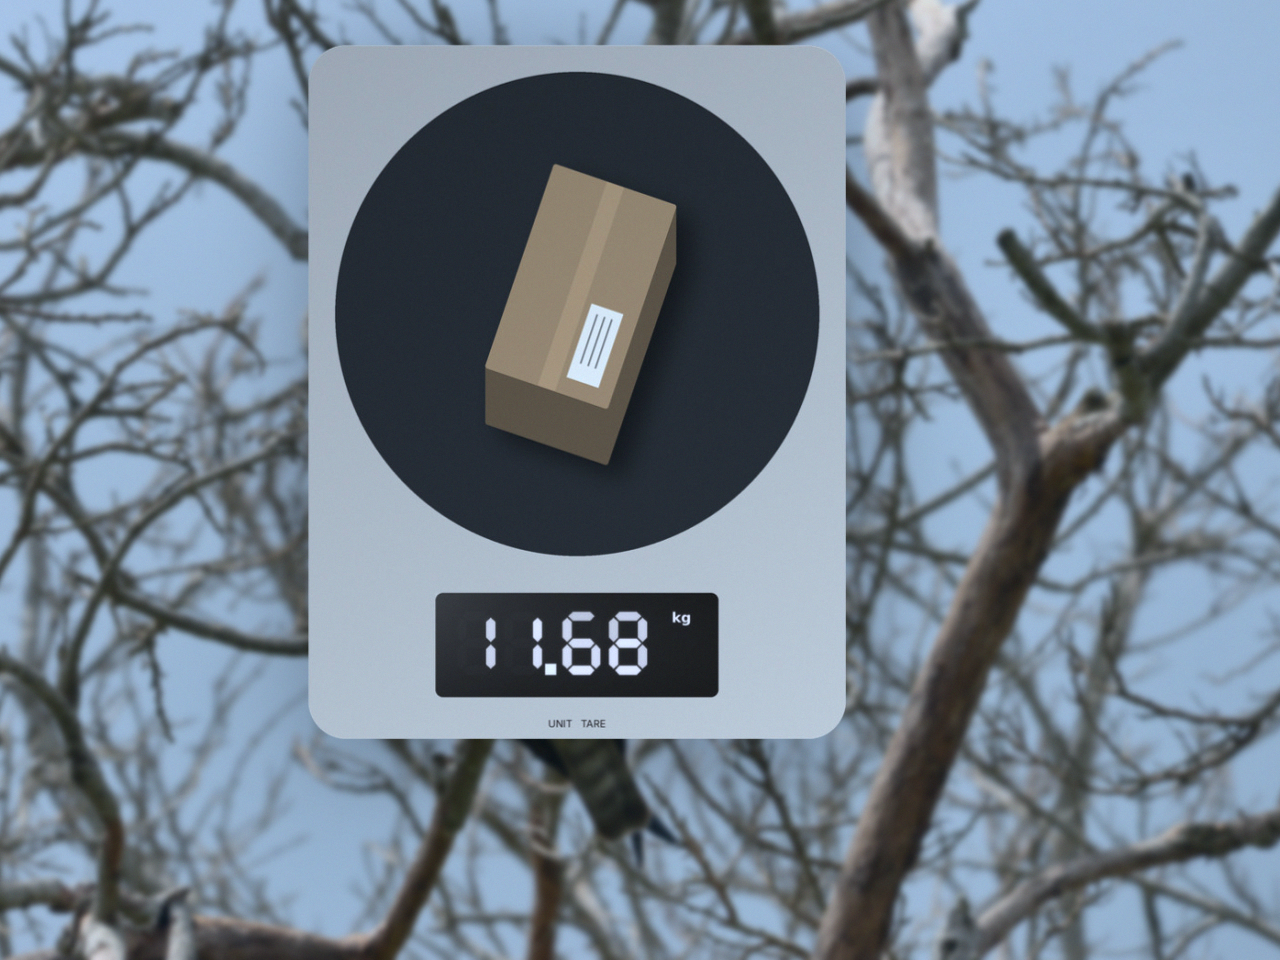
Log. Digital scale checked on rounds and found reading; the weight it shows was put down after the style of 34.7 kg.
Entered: 11.68 kg
